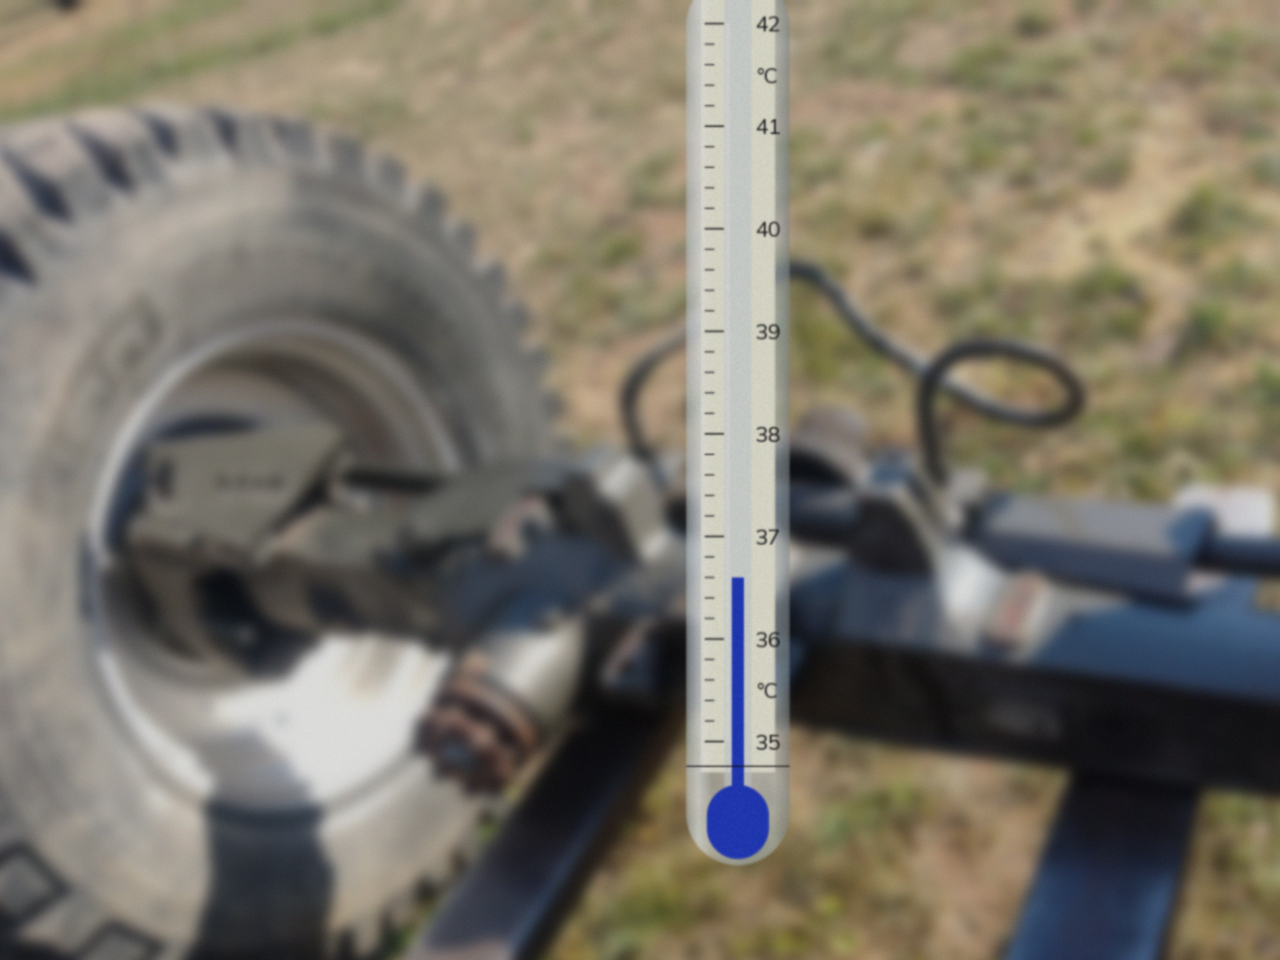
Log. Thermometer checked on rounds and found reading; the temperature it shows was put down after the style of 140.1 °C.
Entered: 36.6 °C
